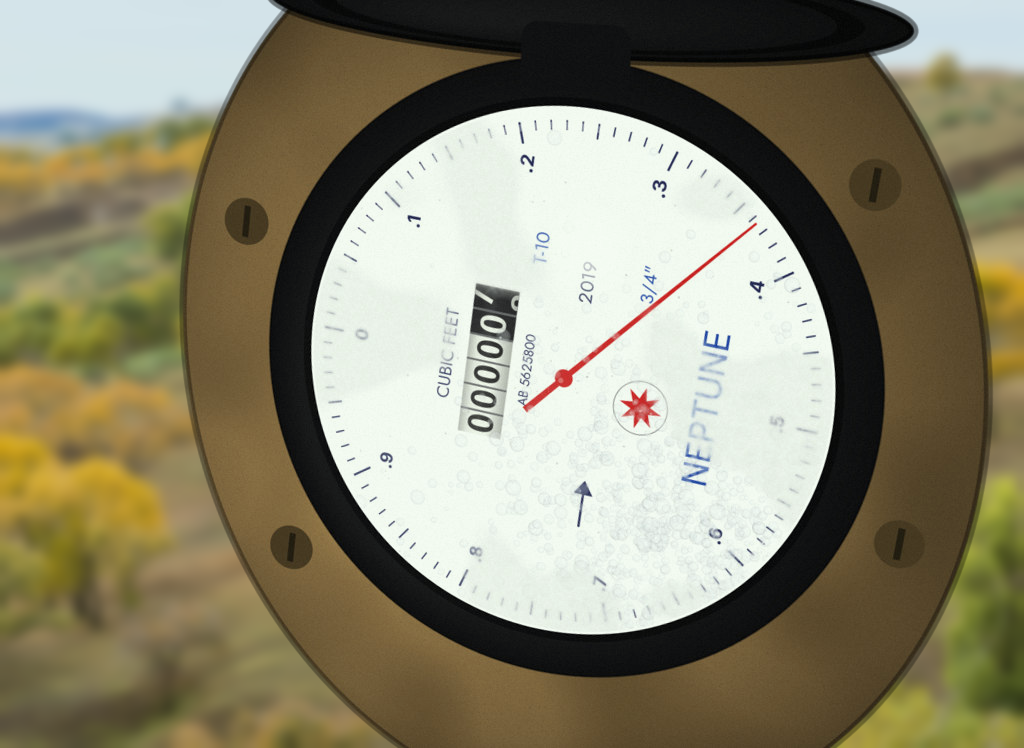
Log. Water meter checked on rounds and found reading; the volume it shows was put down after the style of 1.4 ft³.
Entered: 7.36 ft³
